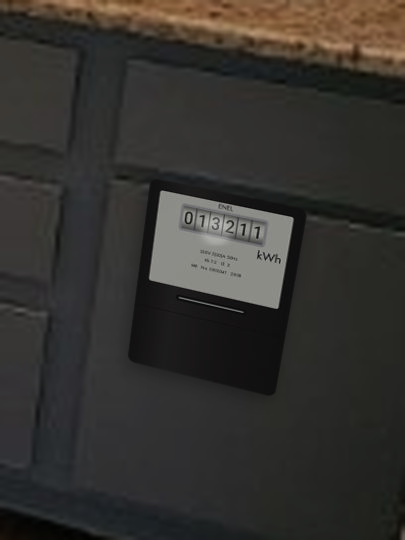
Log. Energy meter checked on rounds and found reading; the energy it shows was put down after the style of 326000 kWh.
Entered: 13211 kWh
